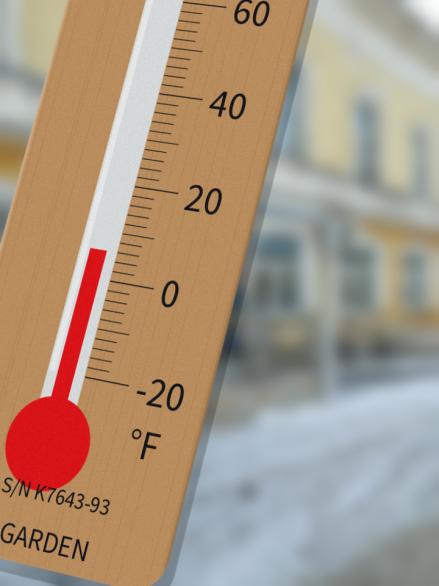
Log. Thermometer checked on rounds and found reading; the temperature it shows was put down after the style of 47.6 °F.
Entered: 6 °F
